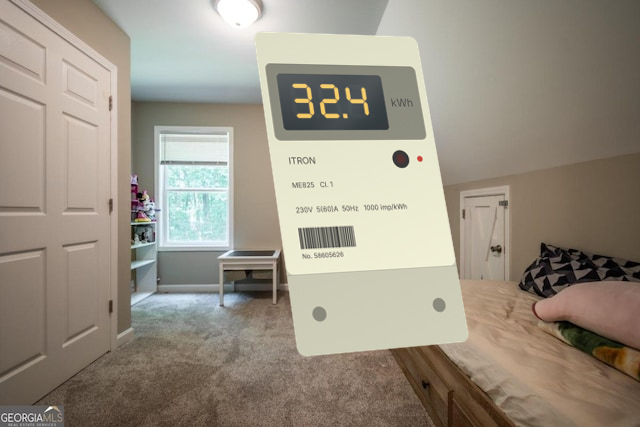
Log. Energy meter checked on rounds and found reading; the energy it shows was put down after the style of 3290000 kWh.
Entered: 32.4 kWh
